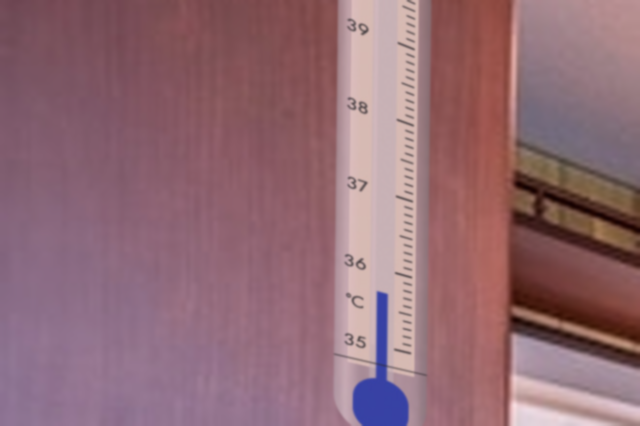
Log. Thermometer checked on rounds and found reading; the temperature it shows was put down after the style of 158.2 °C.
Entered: 35.7 °C
